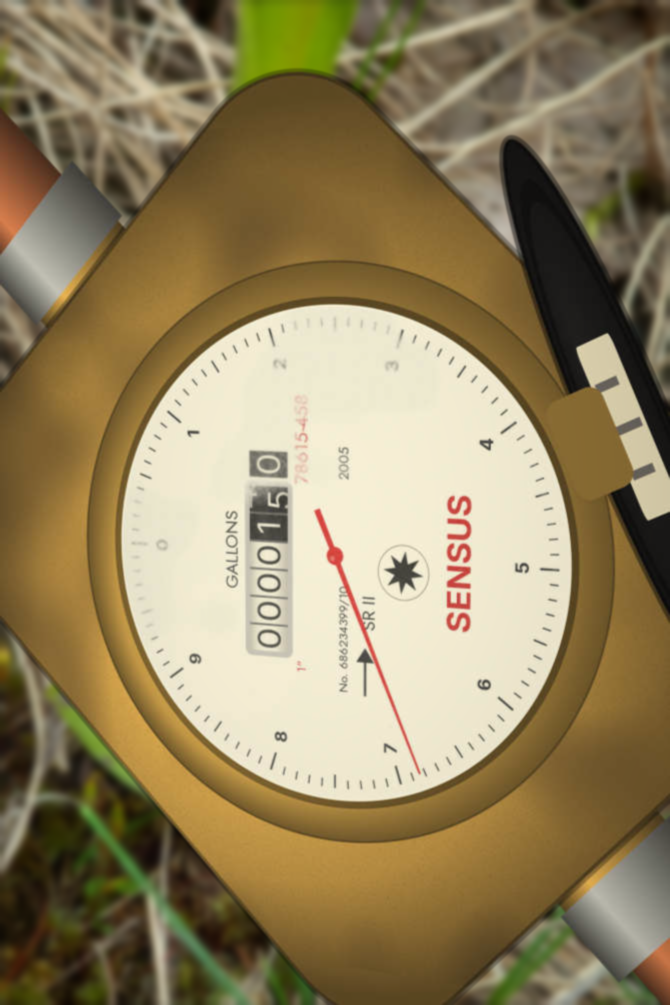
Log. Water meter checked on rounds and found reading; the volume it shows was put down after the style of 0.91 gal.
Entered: 146.8 gal
